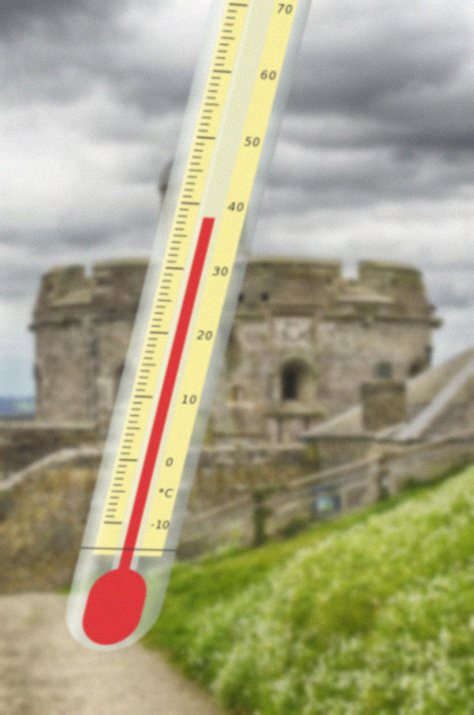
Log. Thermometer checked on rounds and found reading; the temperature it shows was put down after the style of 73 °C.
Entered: 38 °C
